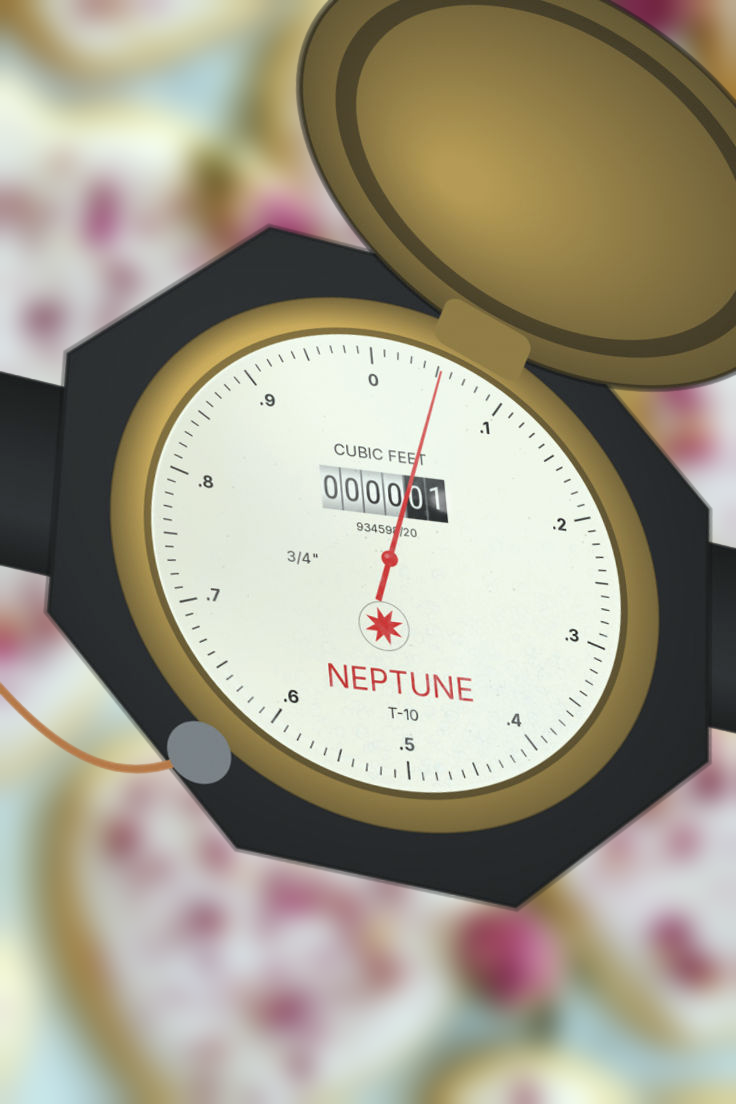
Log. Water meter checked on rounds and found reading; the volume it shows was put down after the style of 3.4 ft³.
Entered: 1.05 ft³
